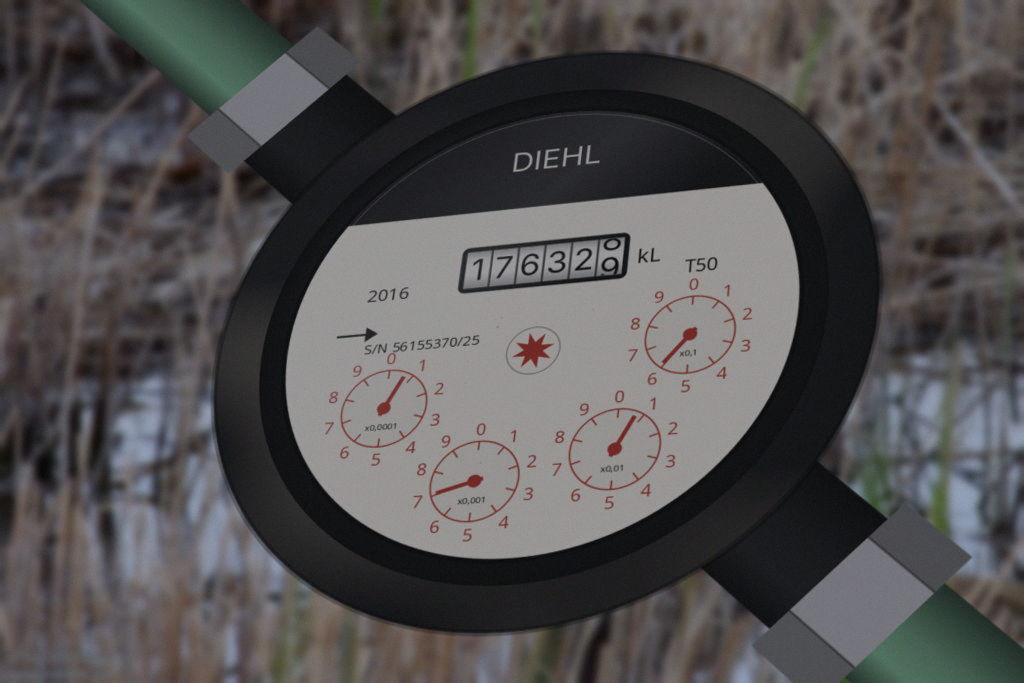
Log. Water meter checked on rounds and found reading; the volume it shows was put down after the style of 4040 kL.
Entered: 176328.6070 kL
